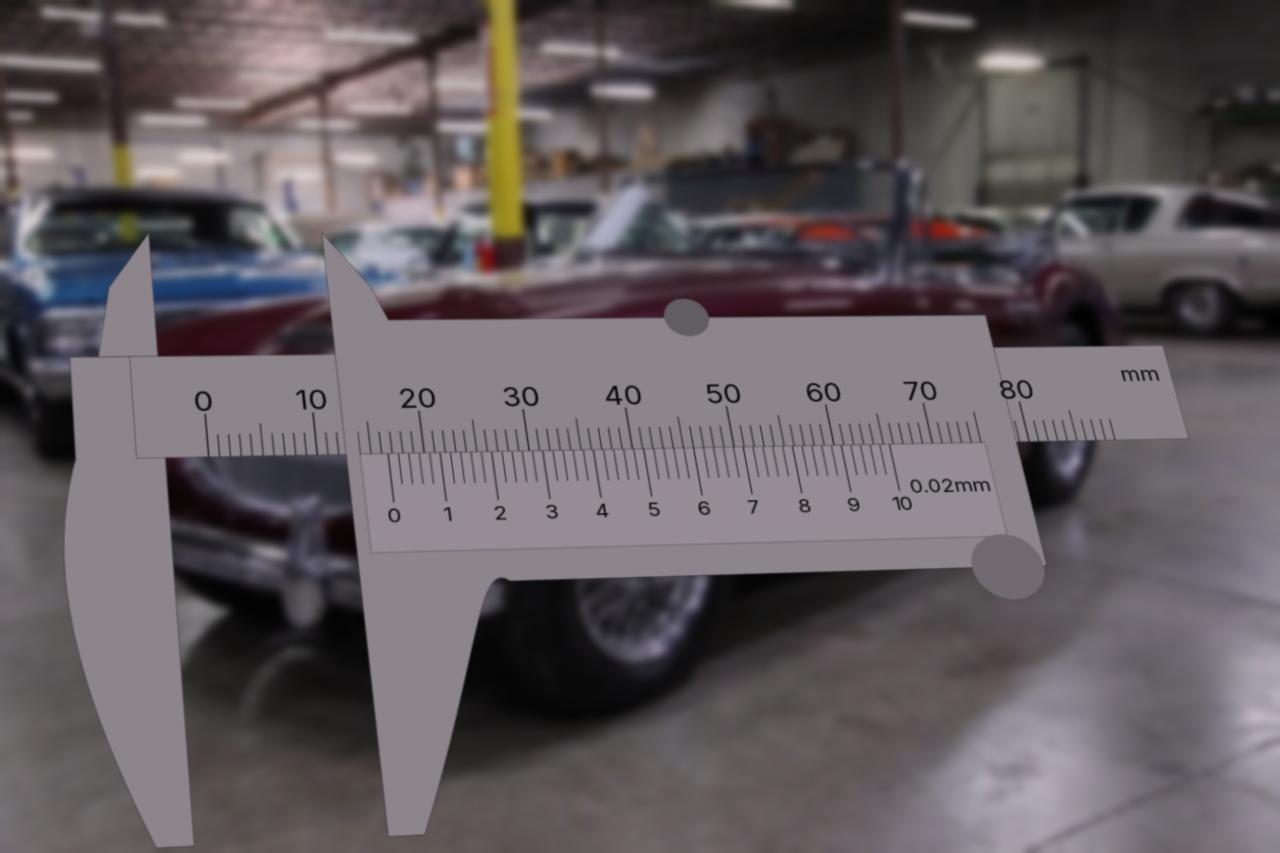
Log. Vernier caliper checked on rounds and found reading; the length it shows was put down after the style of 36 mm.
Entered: 16.6 mm
